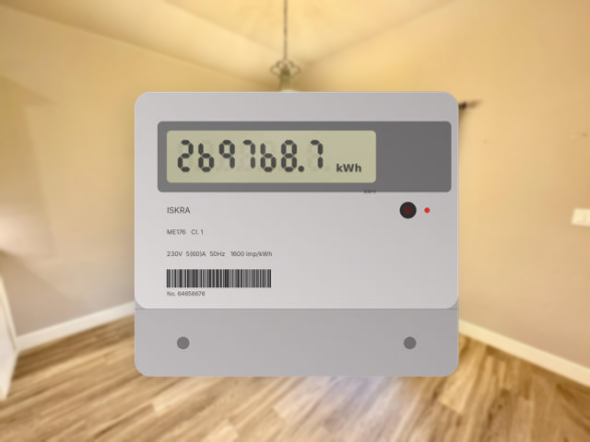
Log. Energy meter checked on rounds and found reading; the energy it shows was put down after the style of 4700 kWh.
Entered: 269768.7 kWh
